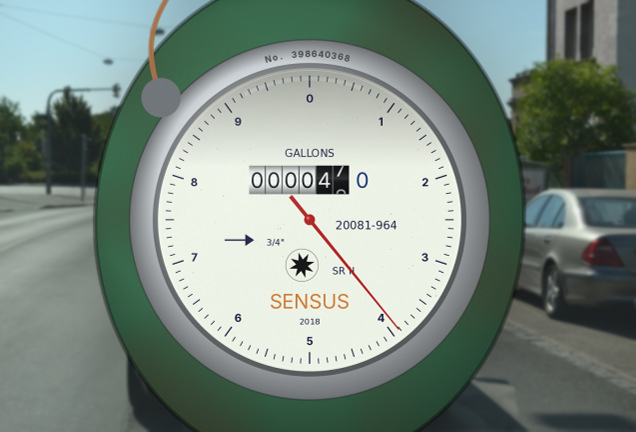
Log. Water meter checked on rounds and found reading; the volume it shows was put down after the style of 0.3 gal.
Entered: 473.9 gal
